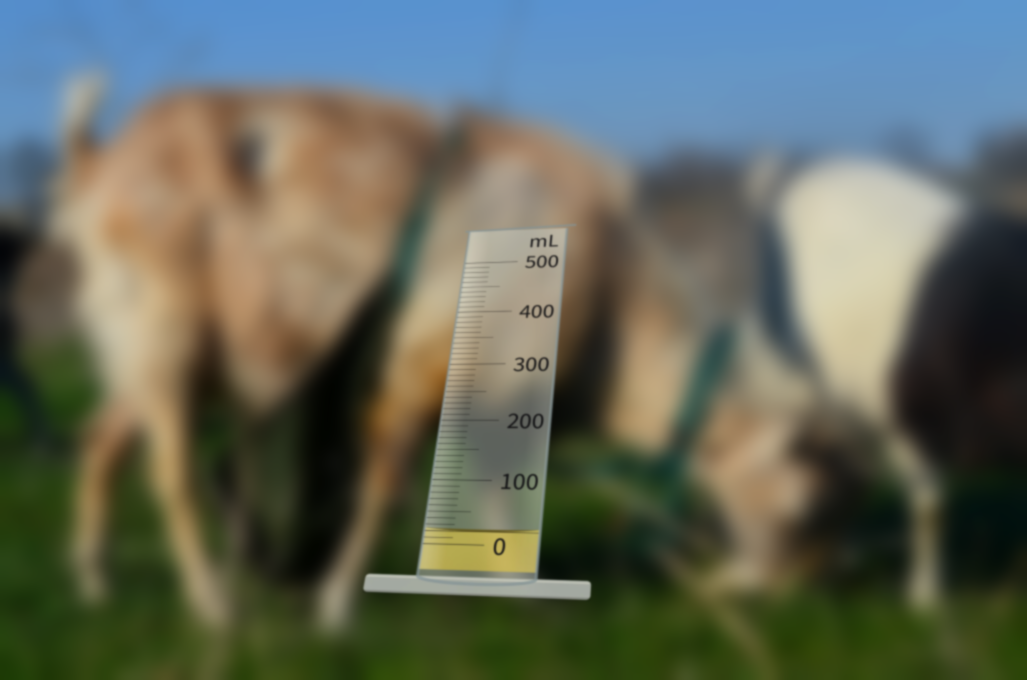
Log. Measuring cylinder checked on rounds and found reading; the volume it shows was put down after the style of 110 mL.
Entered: 20 mL
